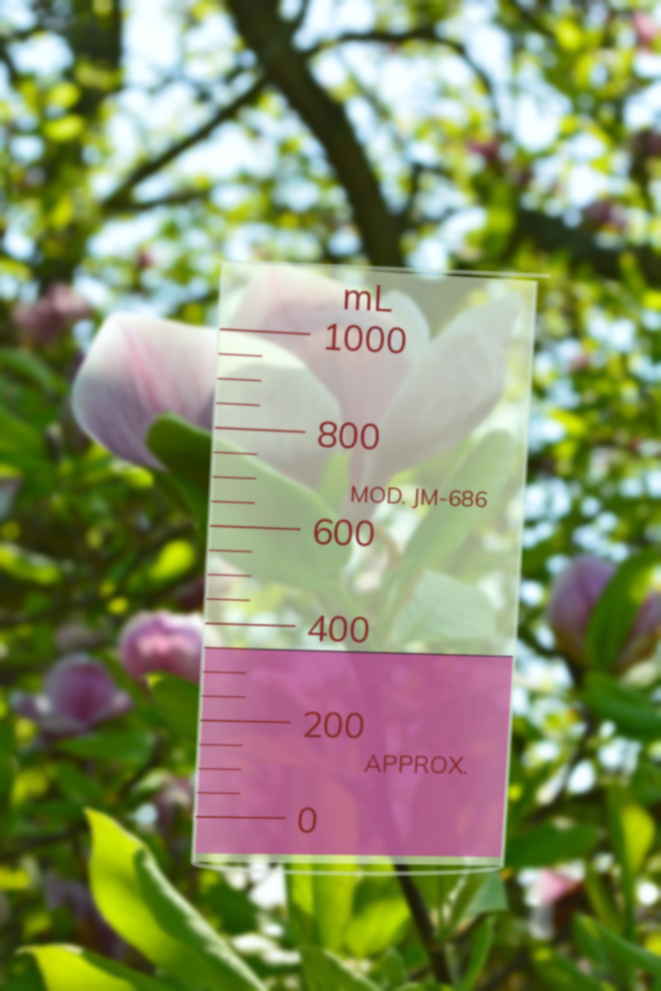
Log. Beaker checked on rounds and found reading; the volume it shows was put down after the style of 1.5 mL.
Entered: 350 mL
